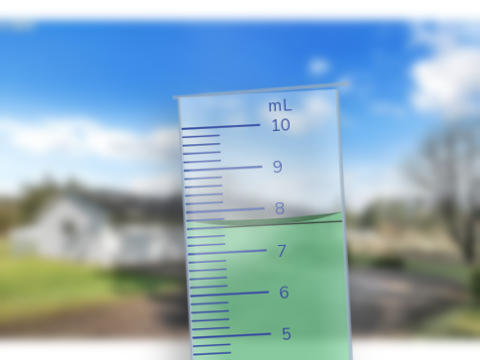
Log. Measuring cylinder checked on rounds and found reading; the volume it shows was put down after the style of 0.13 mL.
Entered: 7.6 mL
